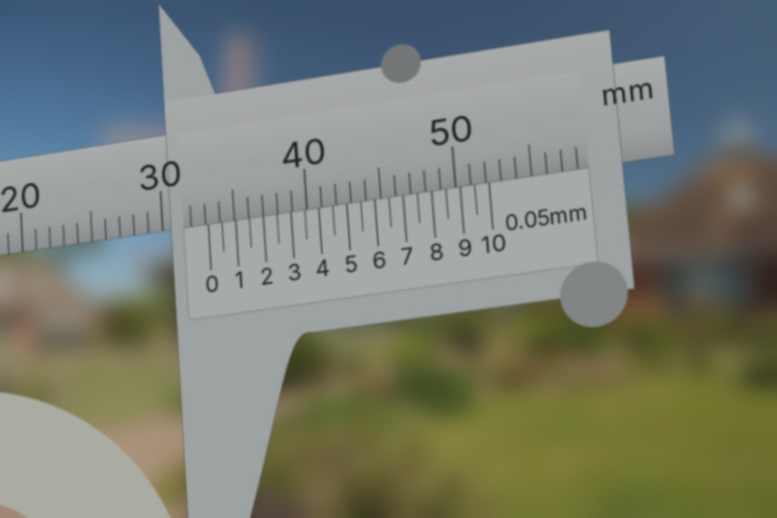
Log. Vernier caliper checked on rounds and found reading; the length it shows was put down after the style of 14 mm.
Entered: 33.2 mm
